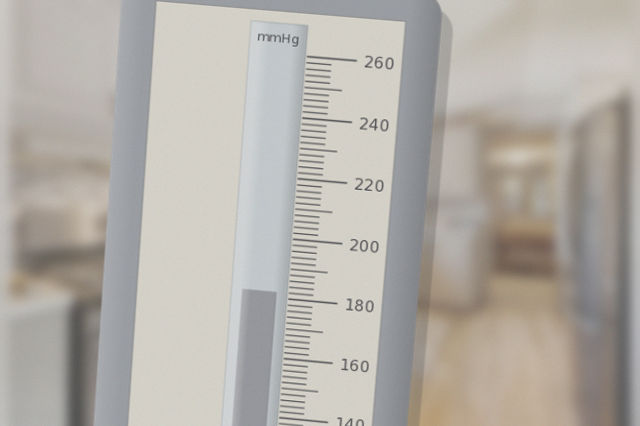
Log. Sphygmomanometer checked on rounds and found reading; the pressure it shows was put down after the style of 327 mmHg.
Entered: 182 mmHg
